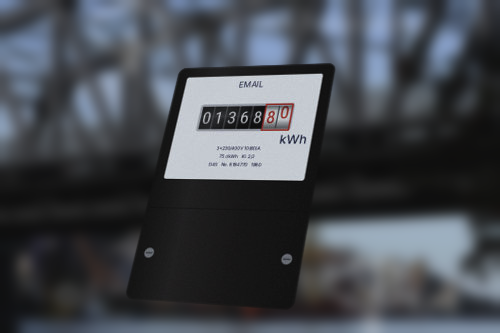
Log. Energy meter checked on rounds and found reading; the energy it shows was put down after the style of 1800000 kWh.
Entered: 1368.80 kWh
